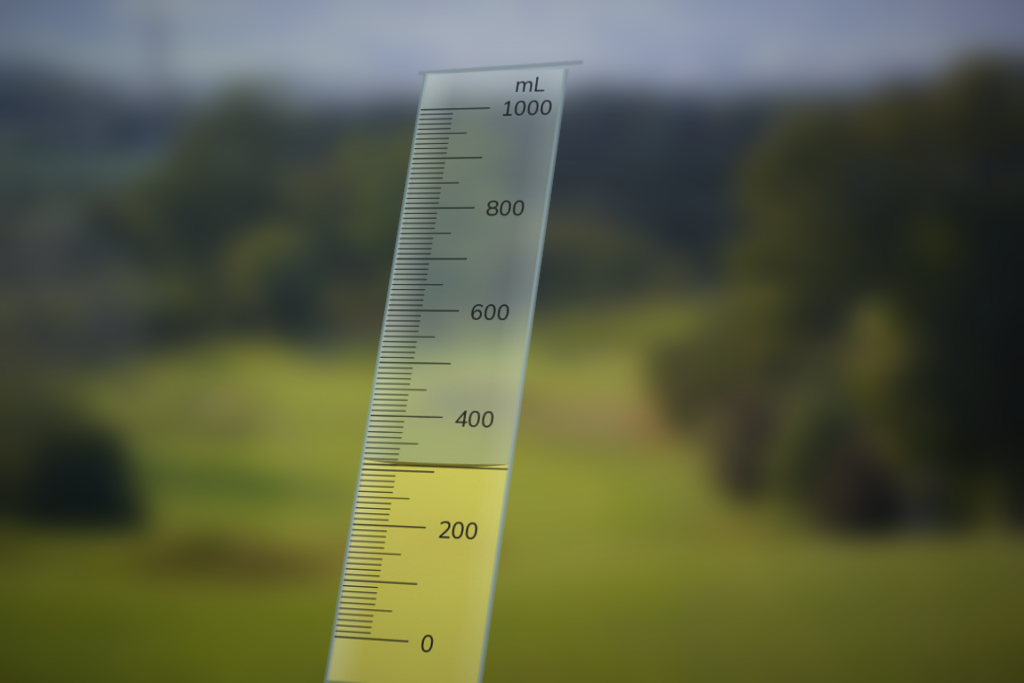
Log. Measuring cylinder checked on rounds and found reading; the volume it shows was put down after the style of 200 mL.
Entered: 310 mL
